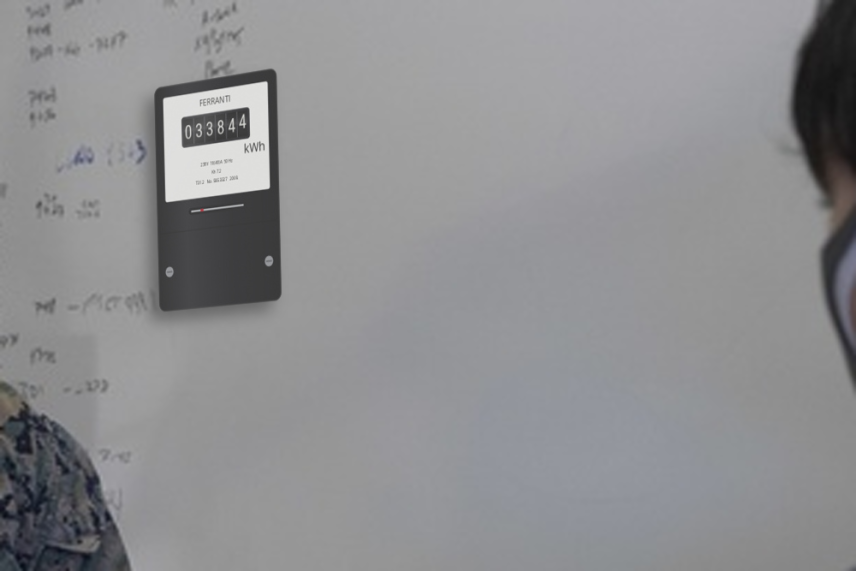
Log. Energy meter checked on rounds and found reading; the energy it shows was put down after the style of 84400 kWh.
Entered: 33844 kWh
